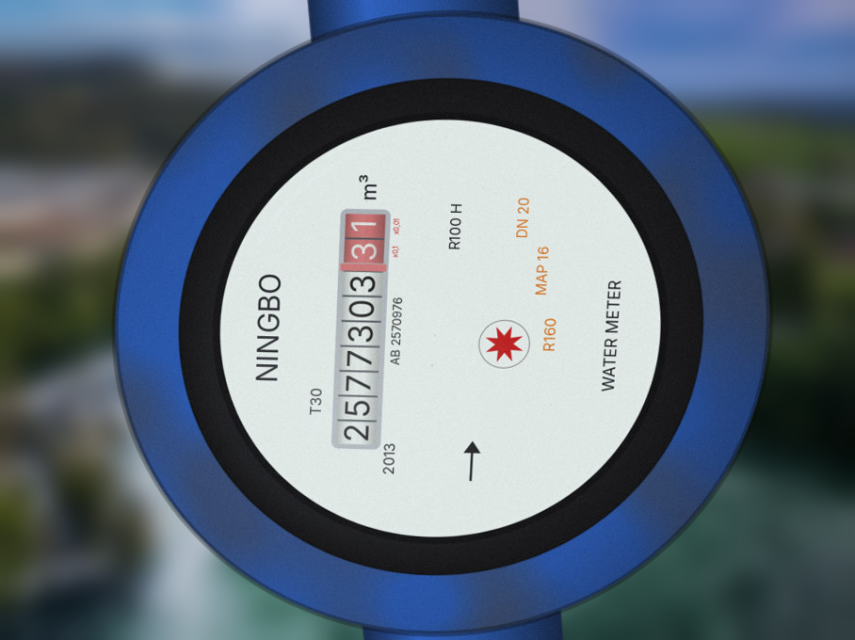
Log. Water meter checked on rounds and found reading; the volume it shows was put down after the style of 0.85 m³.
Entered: 2577303.31 m³
